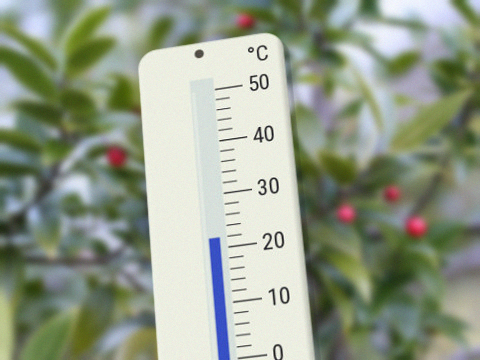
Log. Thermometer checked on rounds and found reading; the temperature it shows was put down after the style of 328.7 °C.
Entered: 22 °C
